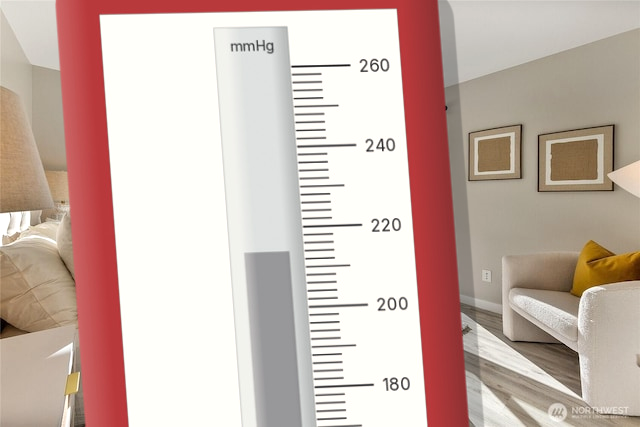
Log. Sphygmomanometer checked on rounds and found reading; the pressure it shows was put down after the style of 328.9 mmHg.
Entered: 214 mmHg
